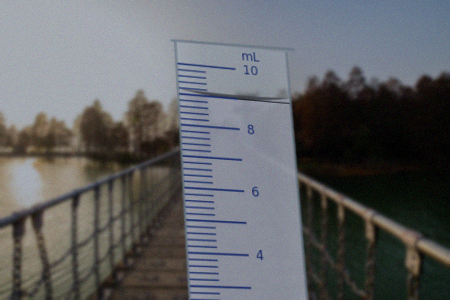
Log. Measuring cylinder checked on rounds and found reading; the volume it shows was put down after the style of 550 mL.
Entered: 9 mL
